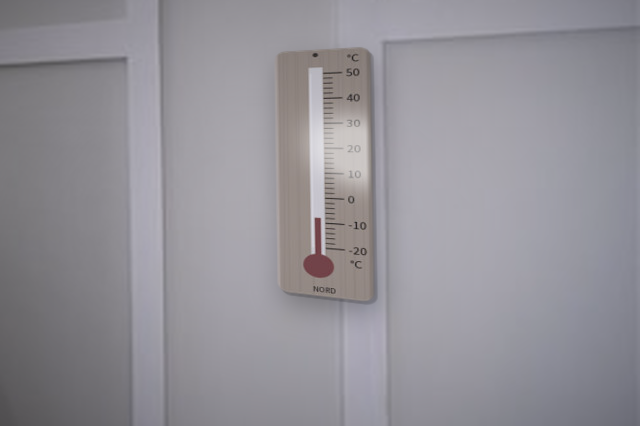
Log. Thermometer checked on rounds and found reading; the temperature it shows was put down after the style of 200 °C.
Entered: -8 °C
